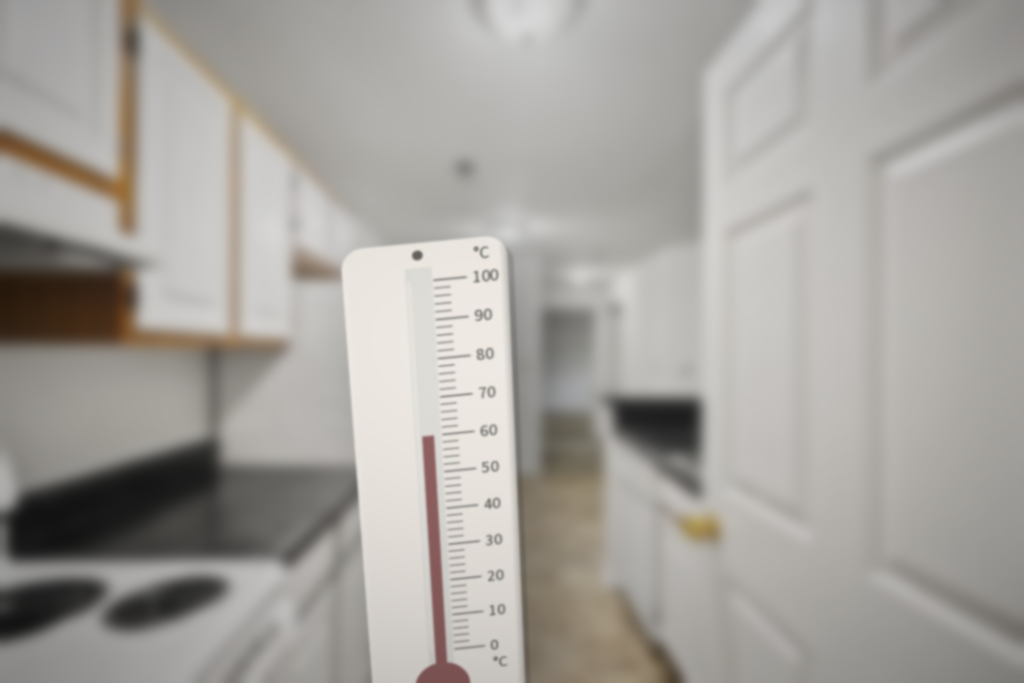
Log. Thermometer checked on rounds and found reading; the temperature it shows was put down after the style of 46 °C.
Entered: 60 °C
